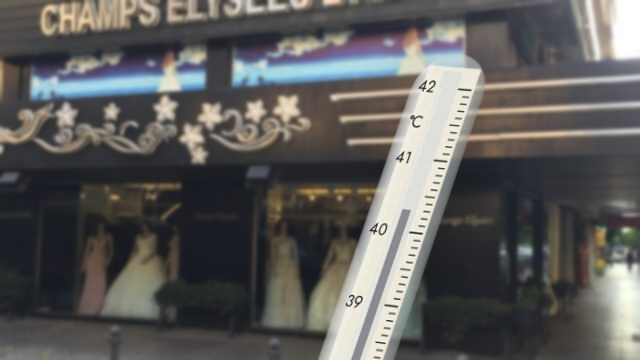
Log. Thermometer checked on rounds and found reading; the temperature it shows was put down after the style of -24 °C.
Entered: 40.3 °C
